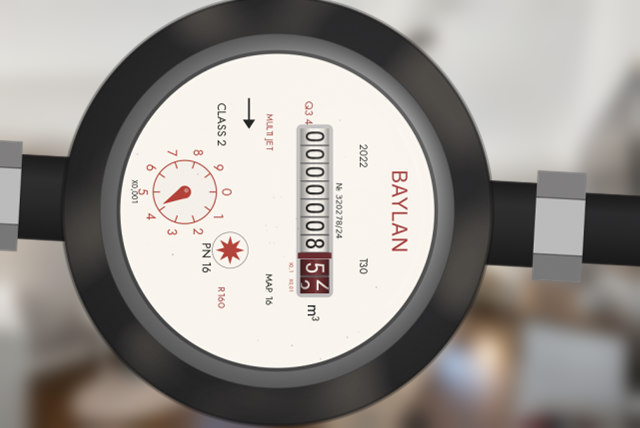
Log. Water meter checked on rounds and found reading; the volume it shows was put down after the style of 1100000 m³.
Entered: 8.524 m³
